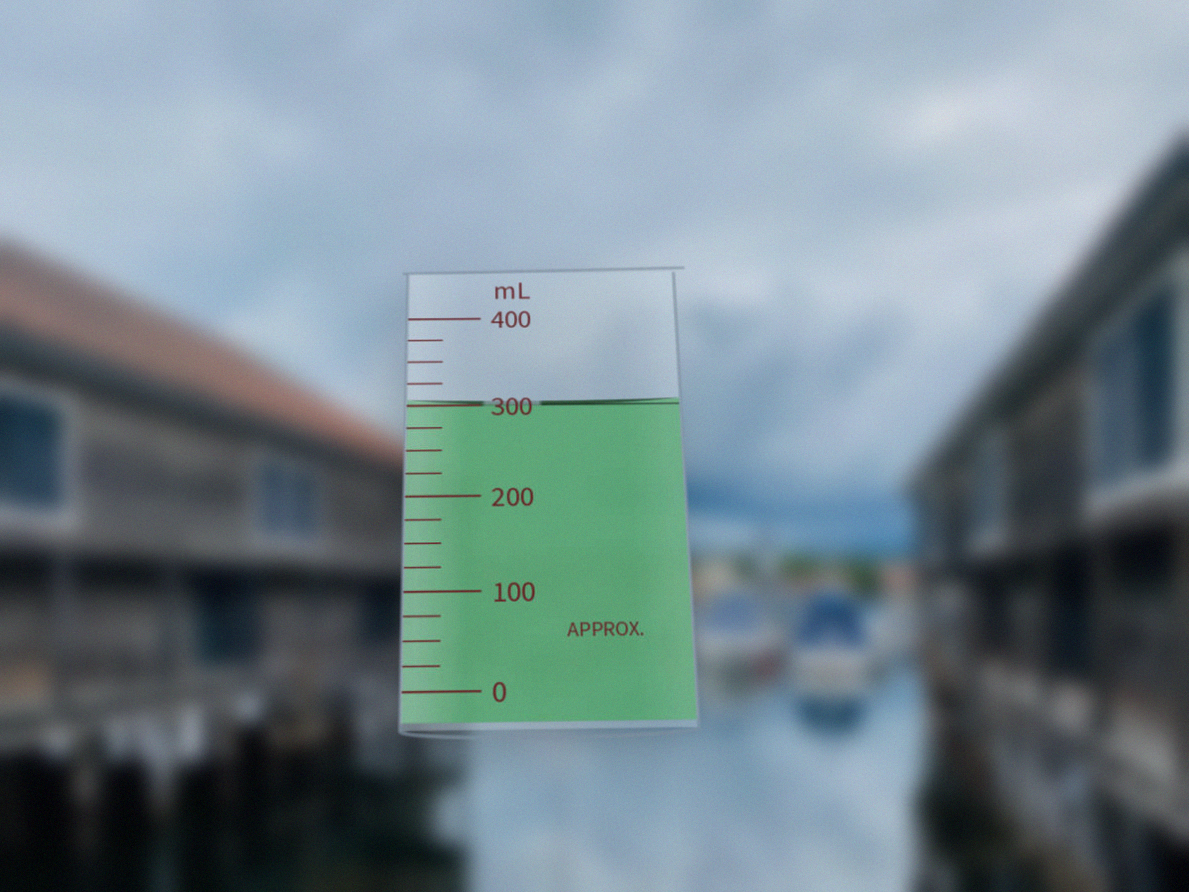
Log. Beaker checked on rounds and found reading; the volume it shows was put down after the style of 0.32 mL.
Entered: 300 mL
